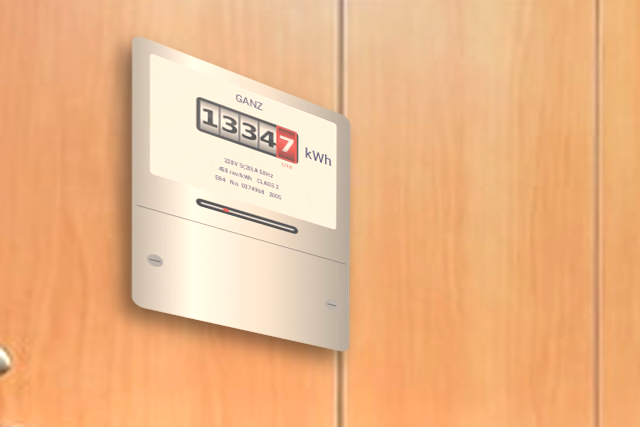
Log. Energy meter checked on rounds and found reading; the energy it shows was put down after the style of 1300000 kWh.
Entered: 1334.7 kWh
